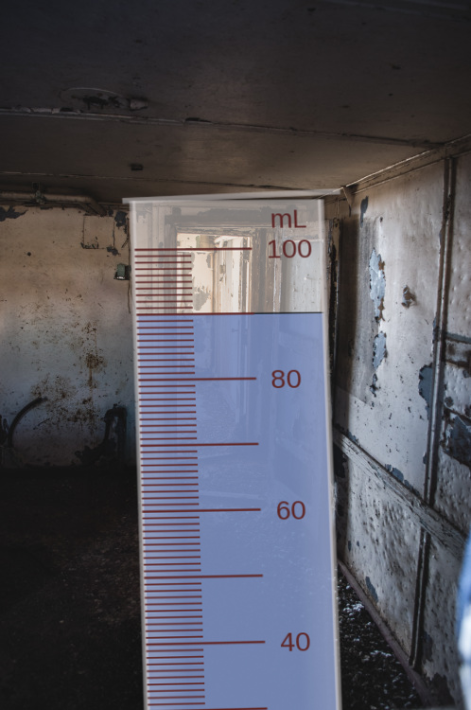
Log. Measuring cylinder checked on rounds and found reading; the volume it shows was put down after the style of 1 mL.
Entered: 90 mL
